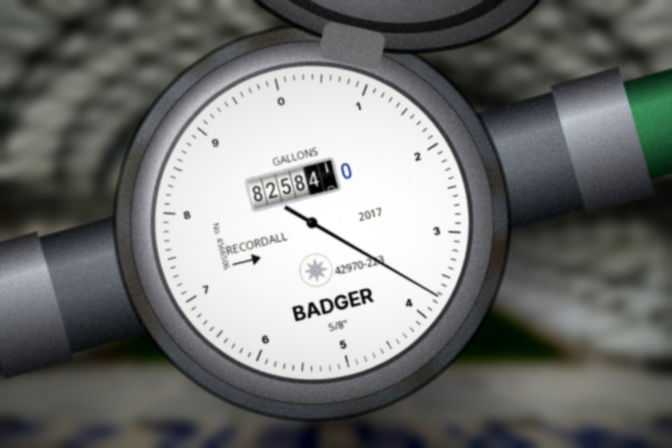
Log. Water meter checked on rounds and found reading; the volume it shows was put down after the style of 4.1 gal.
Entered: 8258413.7 gal
